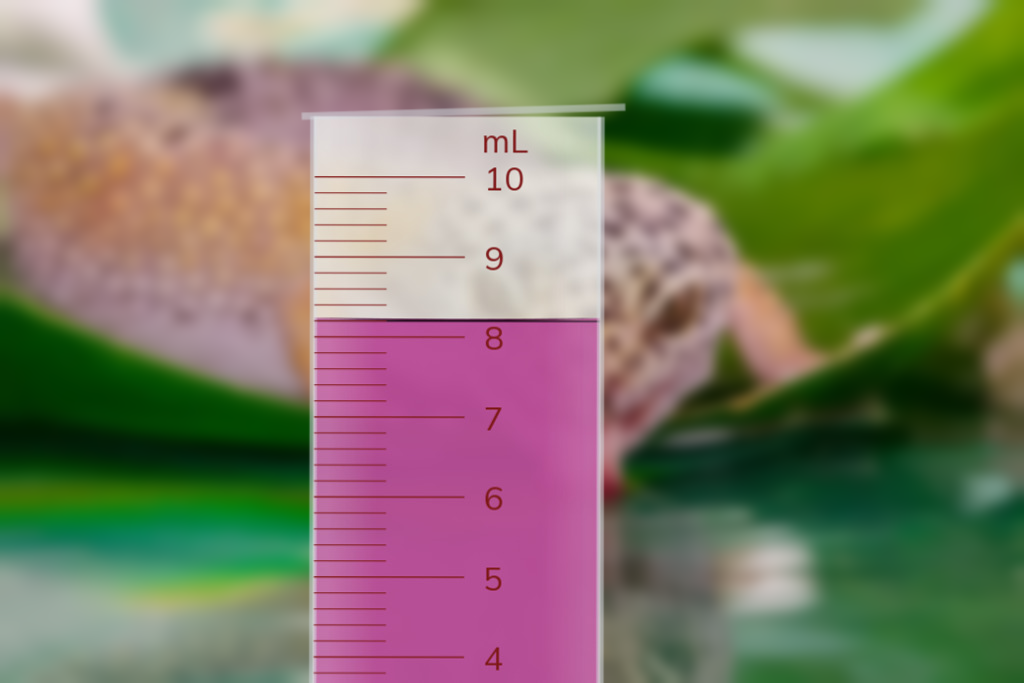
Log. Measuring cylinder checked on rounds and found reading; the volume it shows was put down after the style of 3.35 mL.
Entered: 8.2 mL
